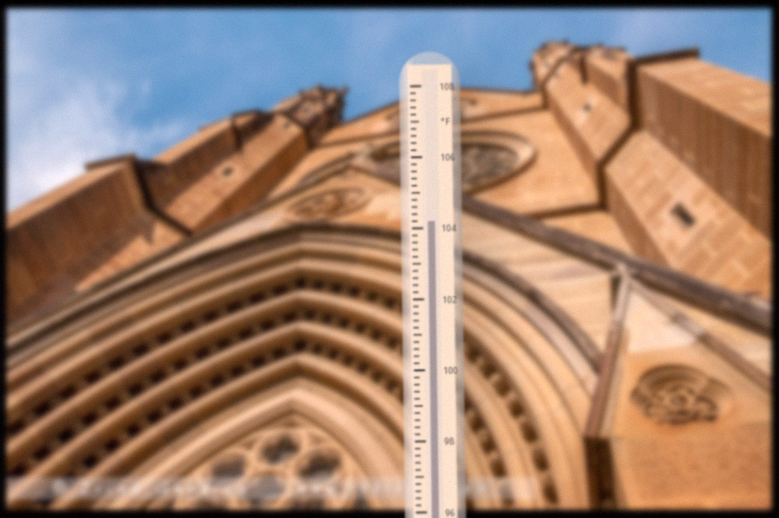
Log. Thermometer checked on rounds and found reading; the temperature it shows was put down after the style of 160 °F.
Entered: 104.2 °F
